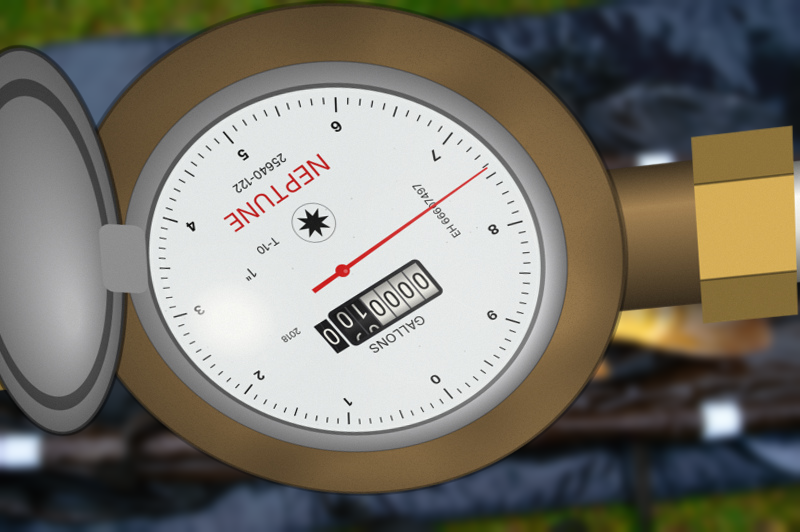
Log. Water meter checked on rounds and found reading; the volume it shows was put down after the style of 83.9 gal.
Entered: 97.4 gal
